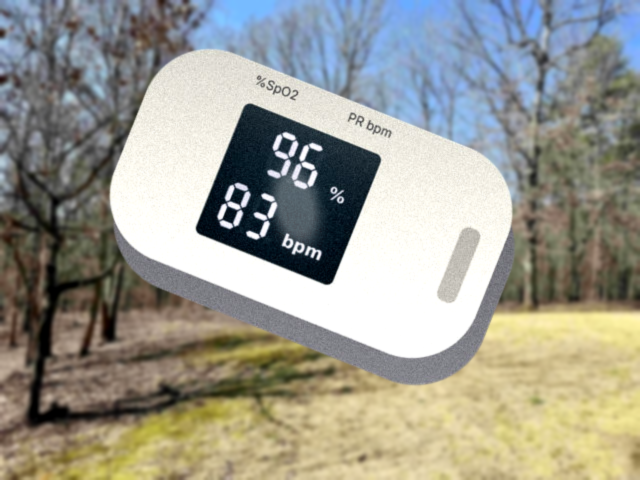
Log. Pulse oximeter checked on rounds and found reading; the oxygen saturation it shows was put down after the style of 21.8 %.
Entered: 96 %
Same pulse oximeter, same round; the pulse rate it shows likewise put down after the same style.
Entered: 83 bpm
